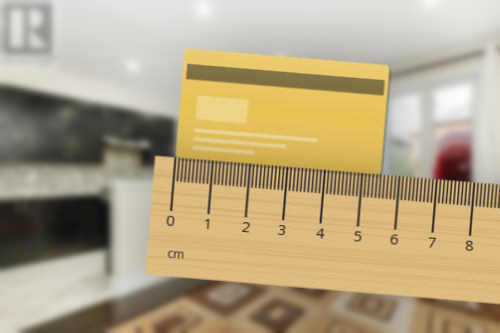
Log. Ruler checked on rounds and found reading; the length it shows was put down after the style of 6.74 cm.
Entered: 5.5 cm
